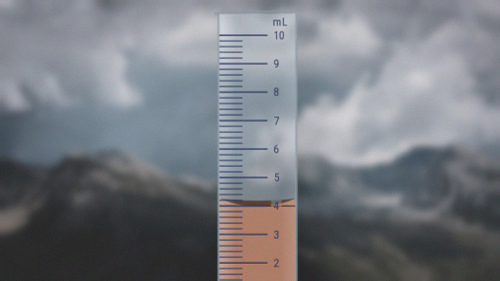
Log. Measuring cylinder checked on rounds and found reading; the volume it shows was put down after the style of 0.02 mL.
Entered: 4 mL
